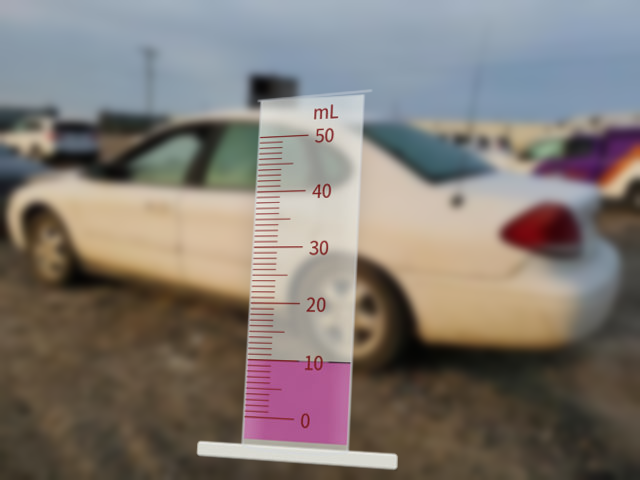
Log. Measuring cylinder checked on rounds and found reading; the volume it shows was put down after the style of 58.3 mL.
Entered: 10 mL
